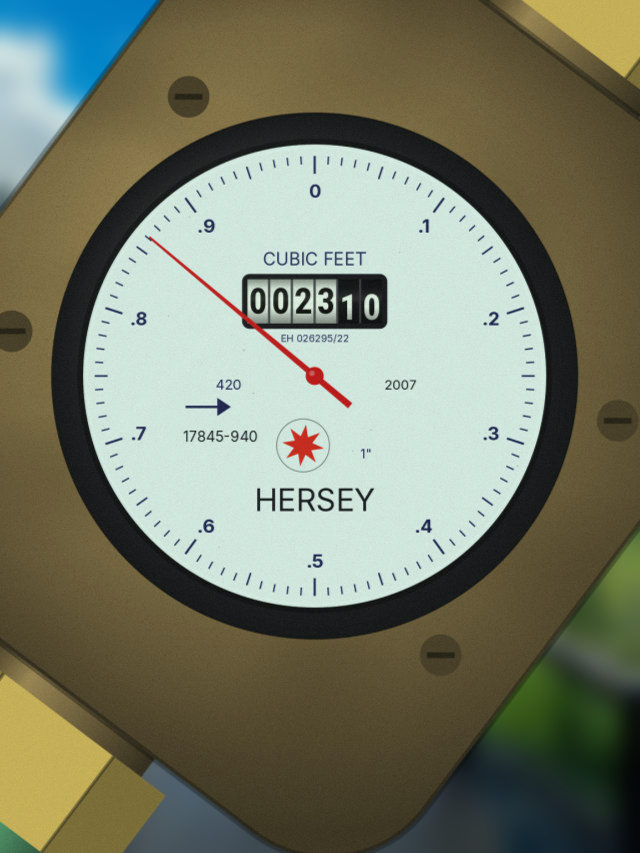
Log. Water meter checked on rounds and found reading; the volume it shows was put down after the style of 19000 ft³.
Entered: 2309.86 ft³
